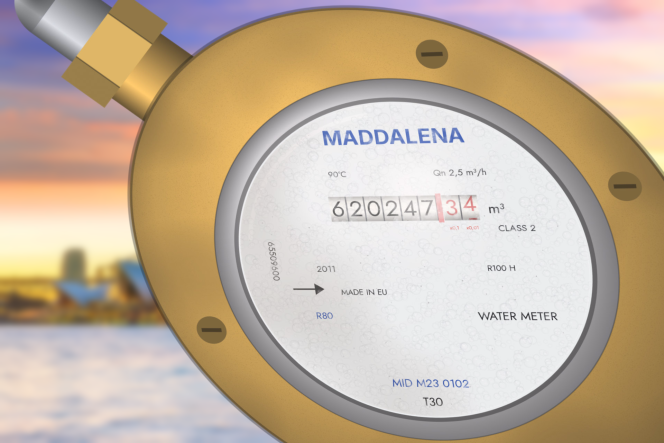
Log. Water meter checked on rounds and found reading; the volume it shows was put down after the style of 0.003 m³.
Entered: 620247.34 m³
